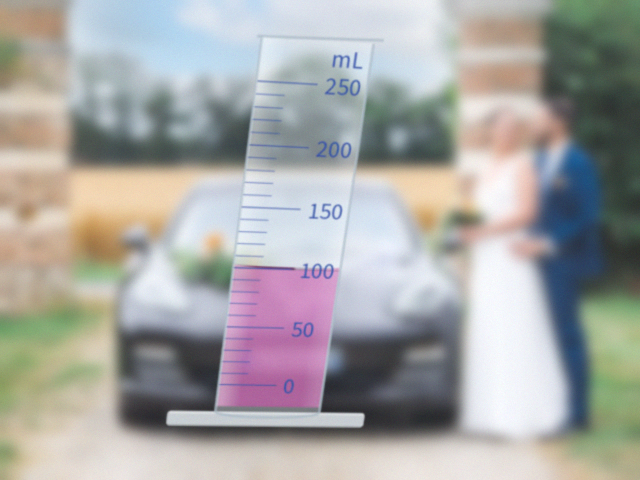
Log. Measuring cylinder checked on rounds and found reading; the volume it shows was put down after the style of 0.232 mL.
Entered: 100 mL
